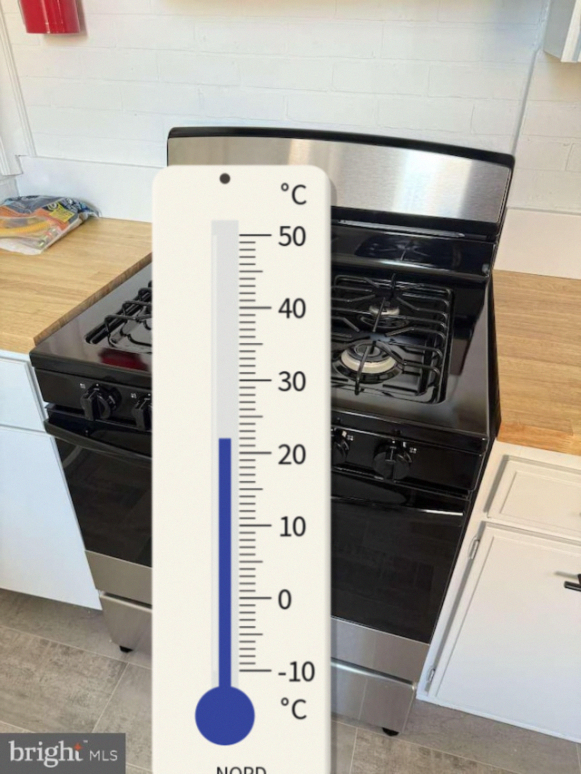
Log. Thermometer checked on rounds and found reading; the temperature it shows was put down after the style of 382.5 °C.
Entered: 22 °C
